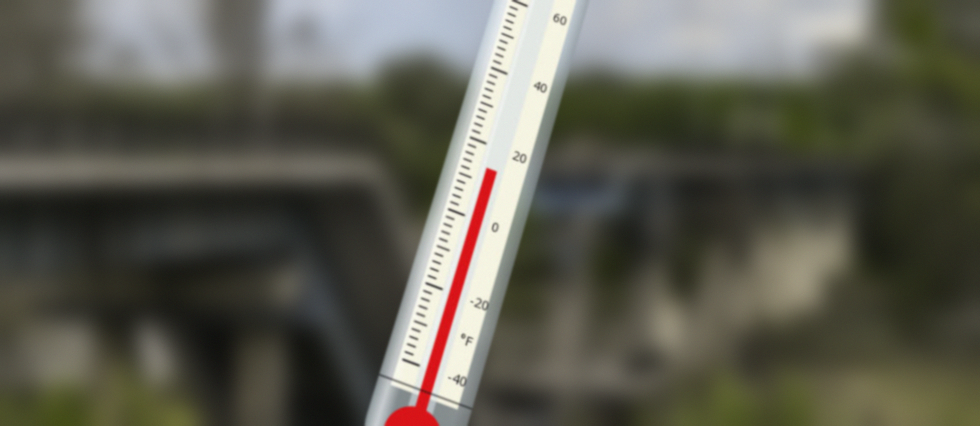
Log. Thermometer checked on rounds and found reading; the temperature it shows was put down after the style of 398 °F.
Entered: 14 °F
